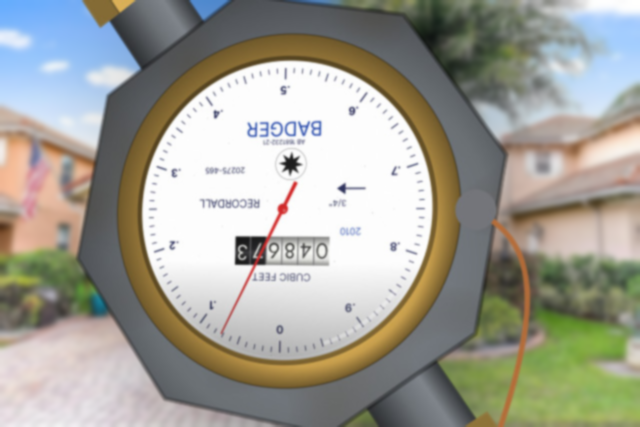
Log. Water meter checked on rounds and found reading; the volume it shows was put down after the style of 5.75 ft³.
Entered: 48673.07 ft³
